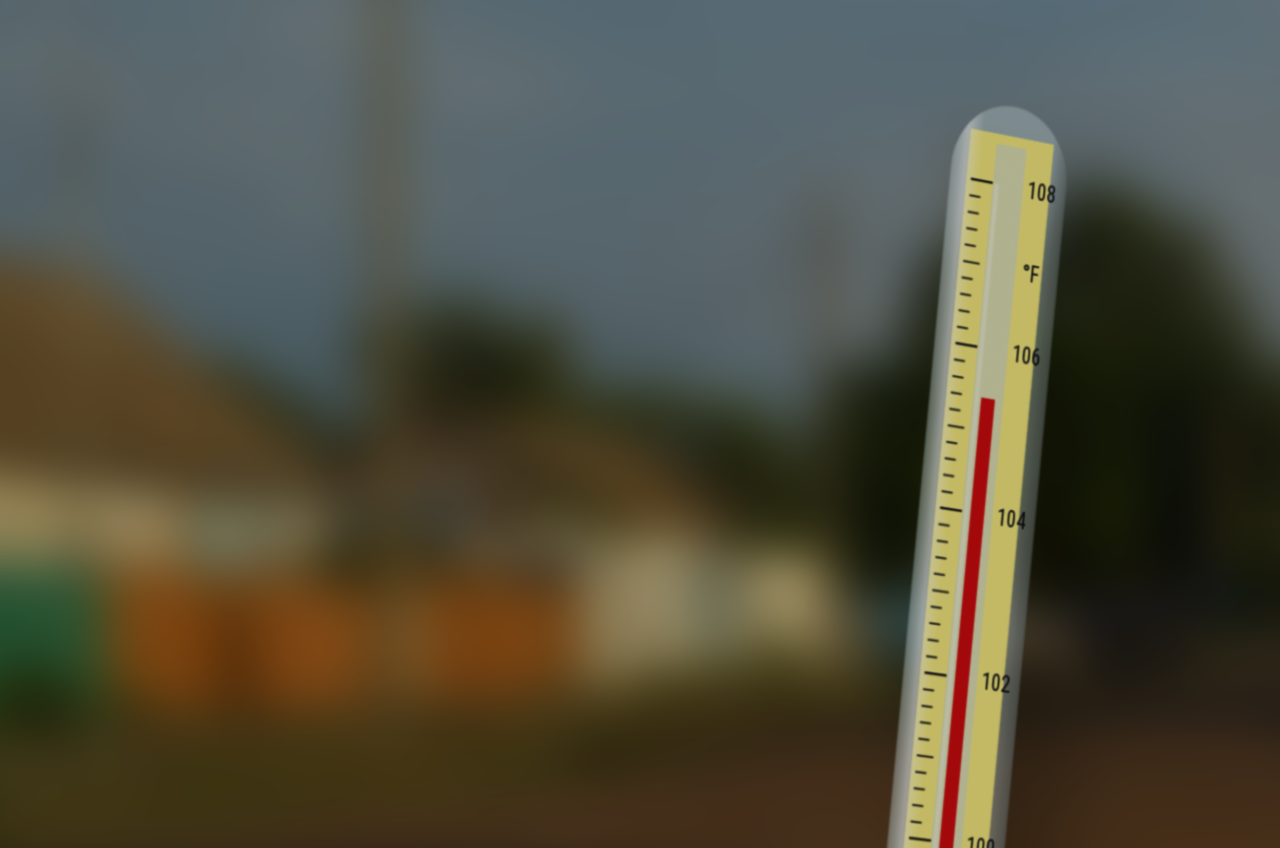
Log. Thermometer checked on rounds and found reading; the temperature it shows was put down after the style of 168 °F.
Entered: 105.4 °F
